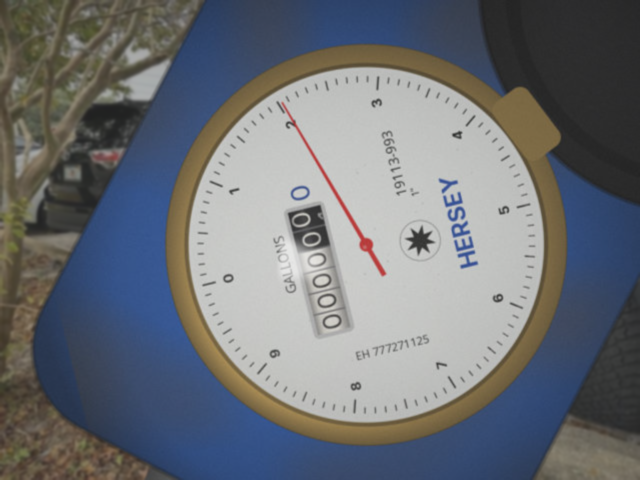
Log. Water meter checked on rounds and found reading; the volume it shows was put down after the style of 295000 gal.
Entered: 2.0 gal
